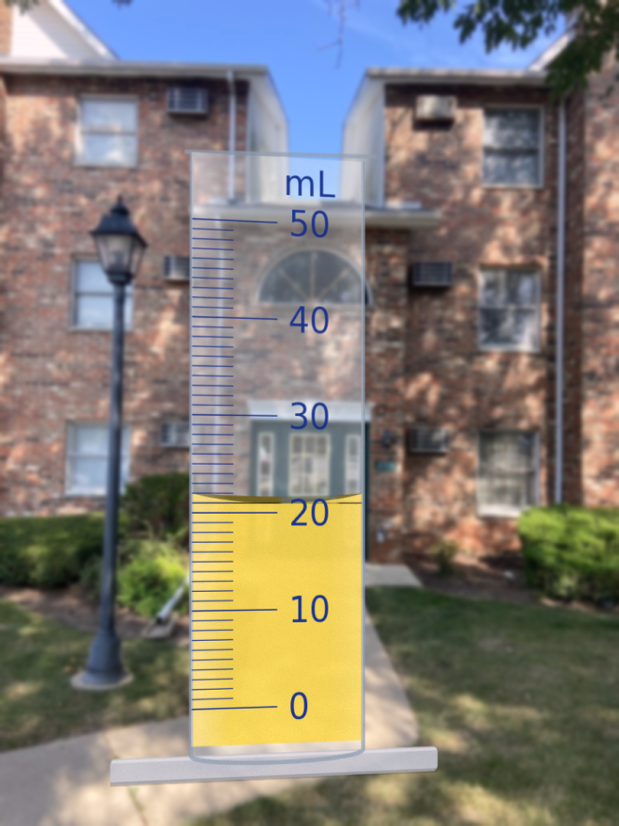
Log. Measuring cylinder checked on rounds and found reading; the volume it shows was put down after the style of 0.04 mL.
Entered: 21 mL
